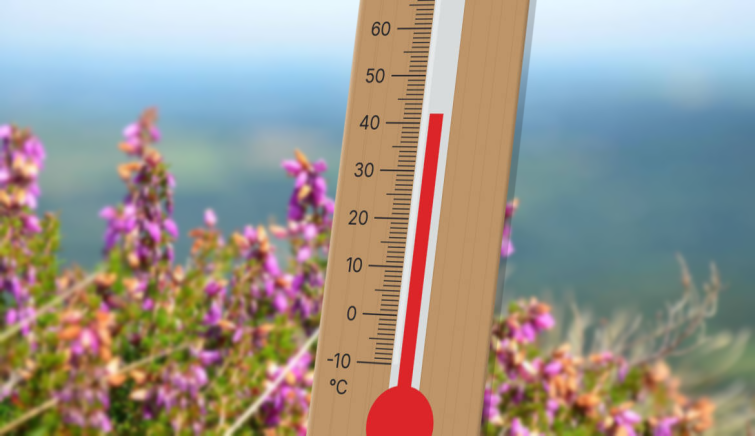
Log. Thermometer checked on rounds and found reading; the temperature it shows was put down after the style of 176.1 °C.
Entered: 42 °C
